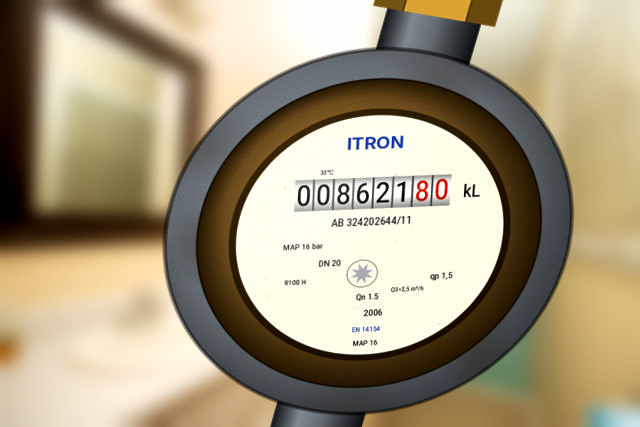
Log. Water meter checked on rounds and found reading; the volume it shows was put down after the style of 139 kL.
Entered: 8621.80 kL
